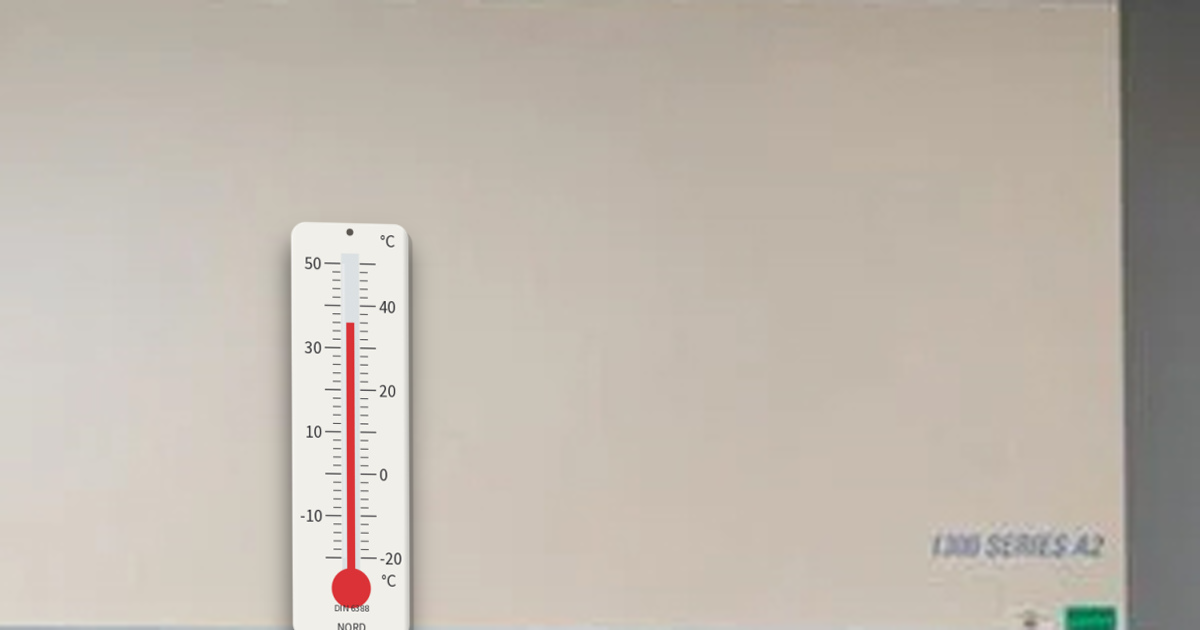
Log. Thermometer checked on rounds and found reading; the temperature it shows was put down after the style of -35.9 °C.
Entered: 36 °C
